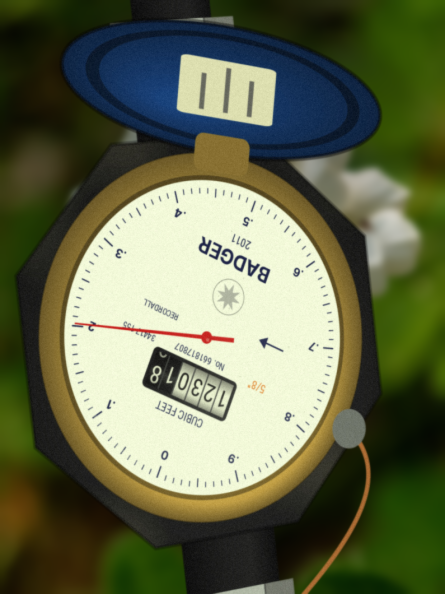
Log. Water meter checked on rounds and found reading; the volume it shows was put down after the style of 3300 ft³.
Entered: 123018.20 ft³
